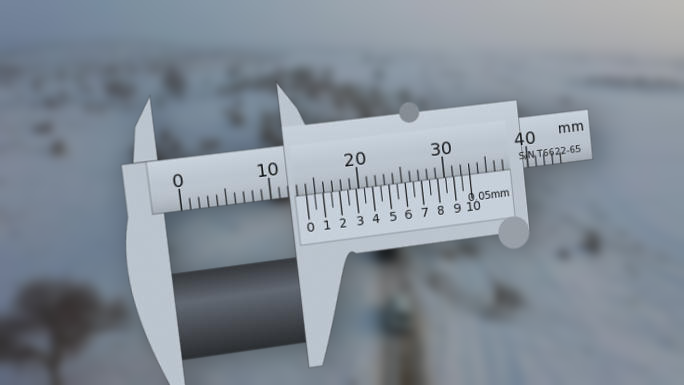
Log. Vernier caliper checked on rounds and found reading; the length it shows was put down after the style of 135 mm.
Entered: 14.0 mm
